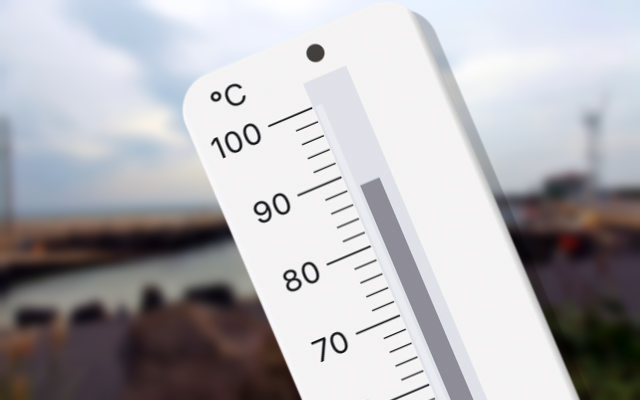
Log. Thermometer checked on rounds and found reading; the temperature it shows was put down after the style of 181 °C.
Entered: 88 °C
